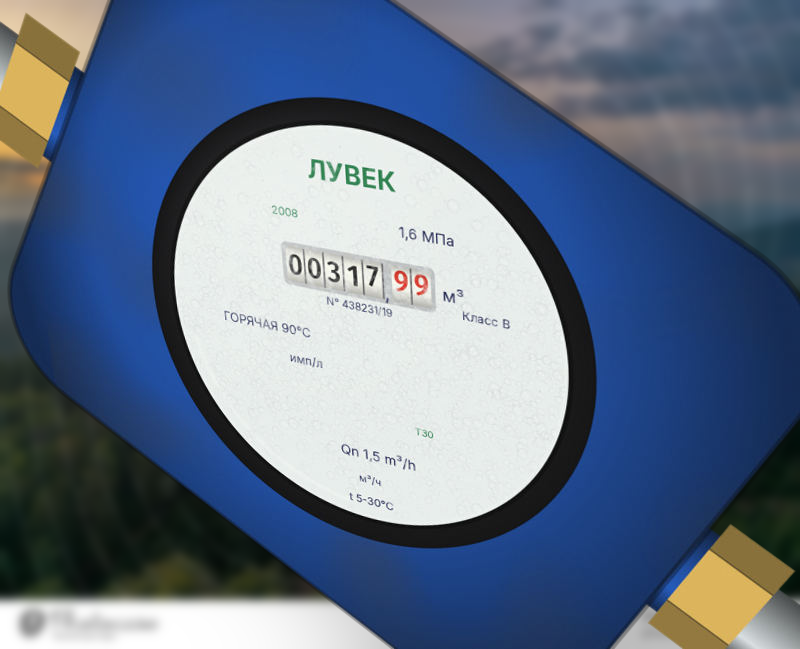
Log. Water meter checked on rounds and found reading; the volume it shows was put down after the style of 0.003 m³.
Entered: 317.99 m³
